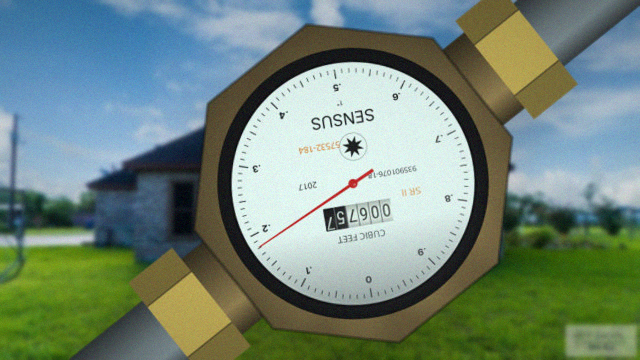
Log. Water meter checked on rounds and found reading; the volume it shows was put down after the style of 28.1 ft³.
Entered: 6757.18 ft³
